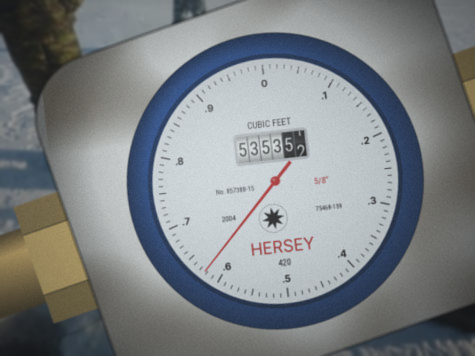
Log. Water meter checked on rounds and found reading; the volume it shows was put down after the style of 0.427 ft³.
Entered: 535351.62 ft³
